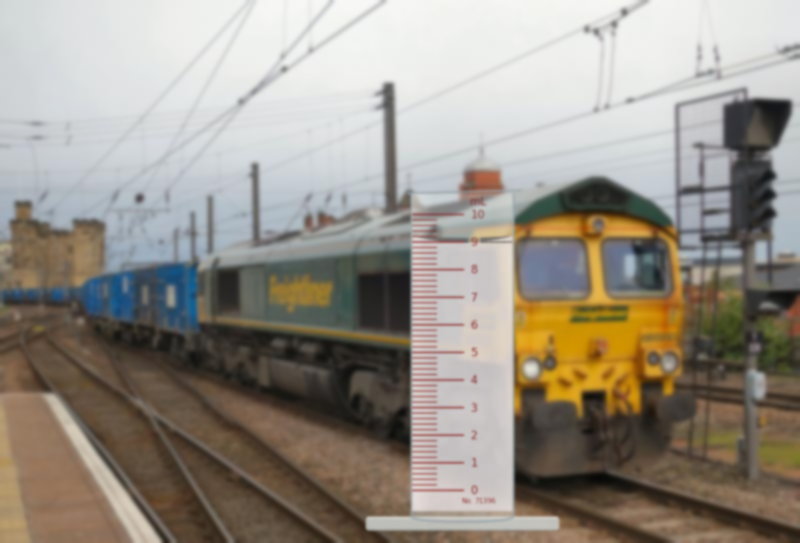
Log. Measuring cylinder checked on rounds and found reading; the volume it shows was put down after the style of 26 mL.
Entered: 9 mL
